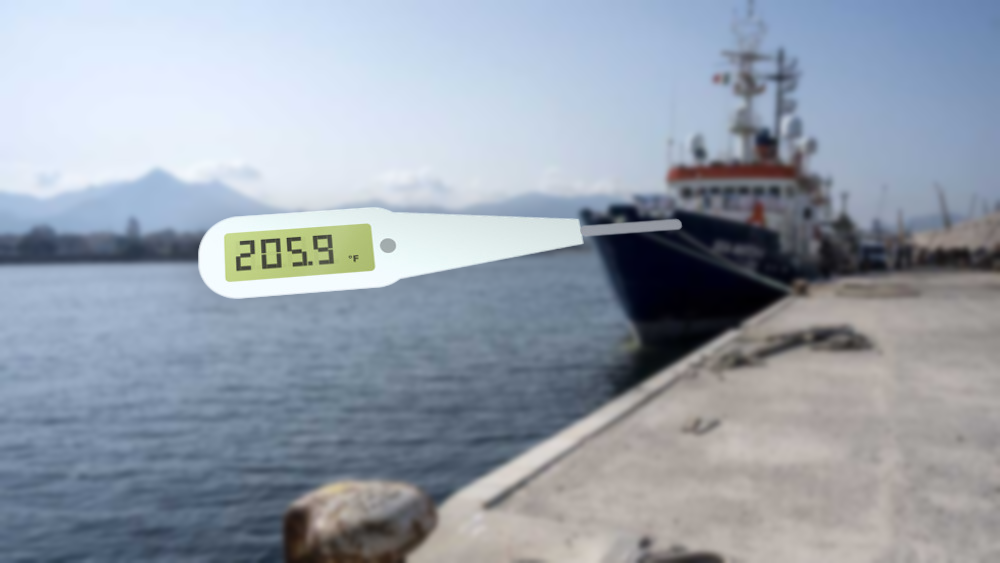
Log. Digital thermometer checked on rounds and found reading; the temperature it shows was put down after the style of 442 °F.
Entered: 205.9 °F
